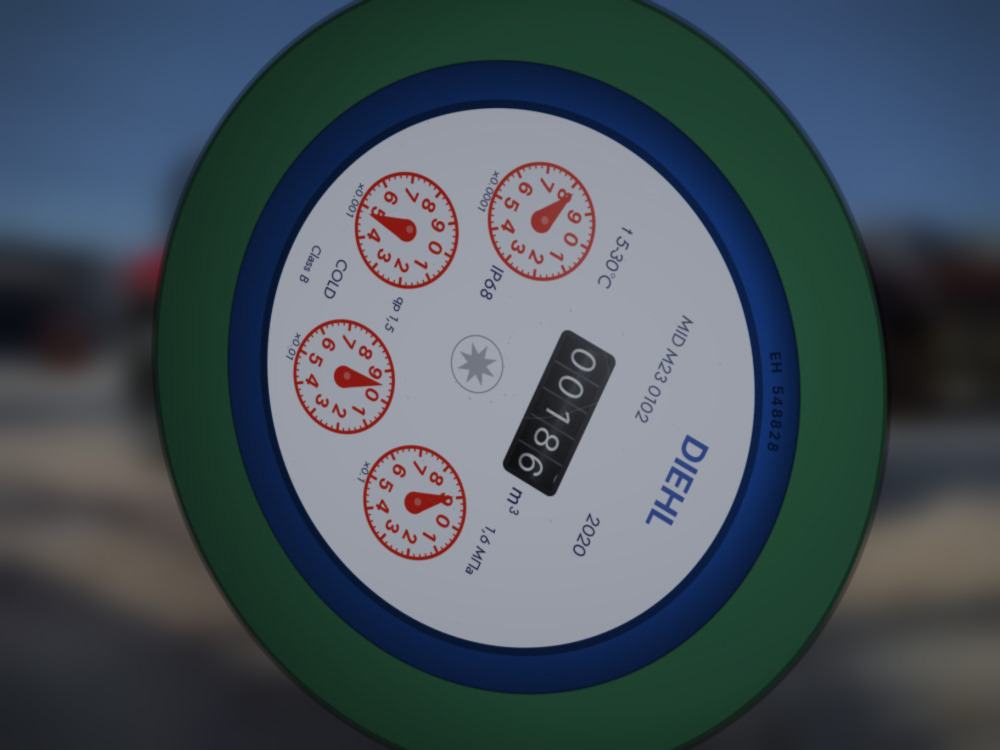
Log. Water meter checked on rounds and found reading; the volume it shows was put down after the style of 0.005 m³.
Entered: 185.8948 m³
